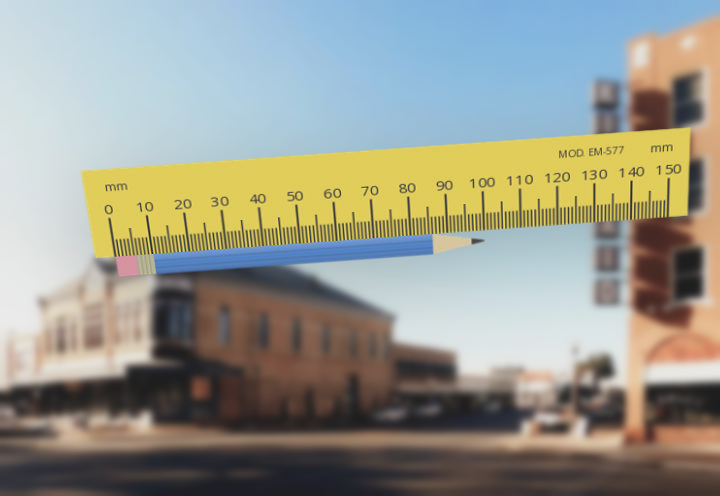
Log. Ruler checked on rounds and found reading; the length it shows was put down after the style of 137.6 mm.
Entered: 100 mm
